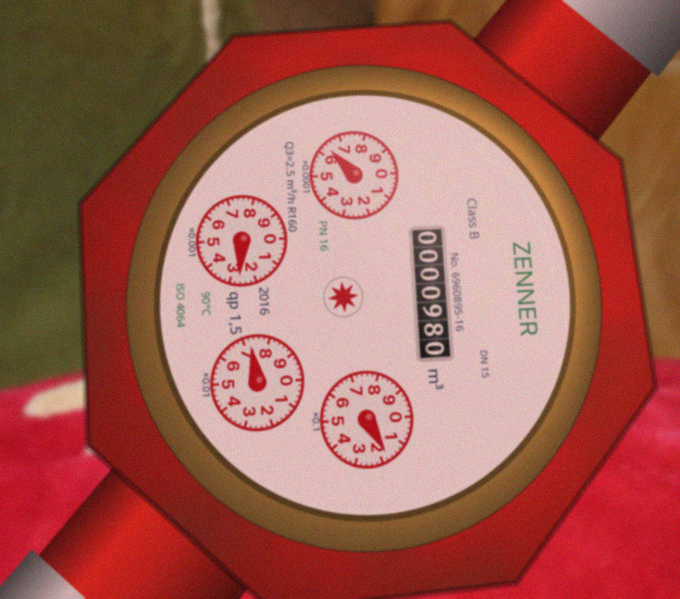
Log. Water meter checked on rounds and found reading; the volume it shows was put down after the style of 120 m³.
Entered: 980.1726 m³
